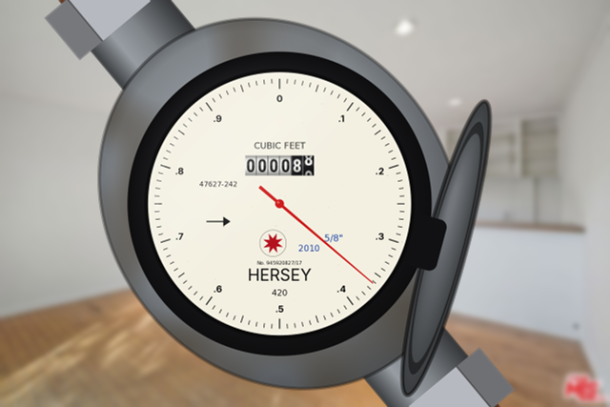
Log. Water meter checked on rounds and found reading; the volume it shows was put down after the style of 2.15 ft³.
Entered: 88.36 ft³
